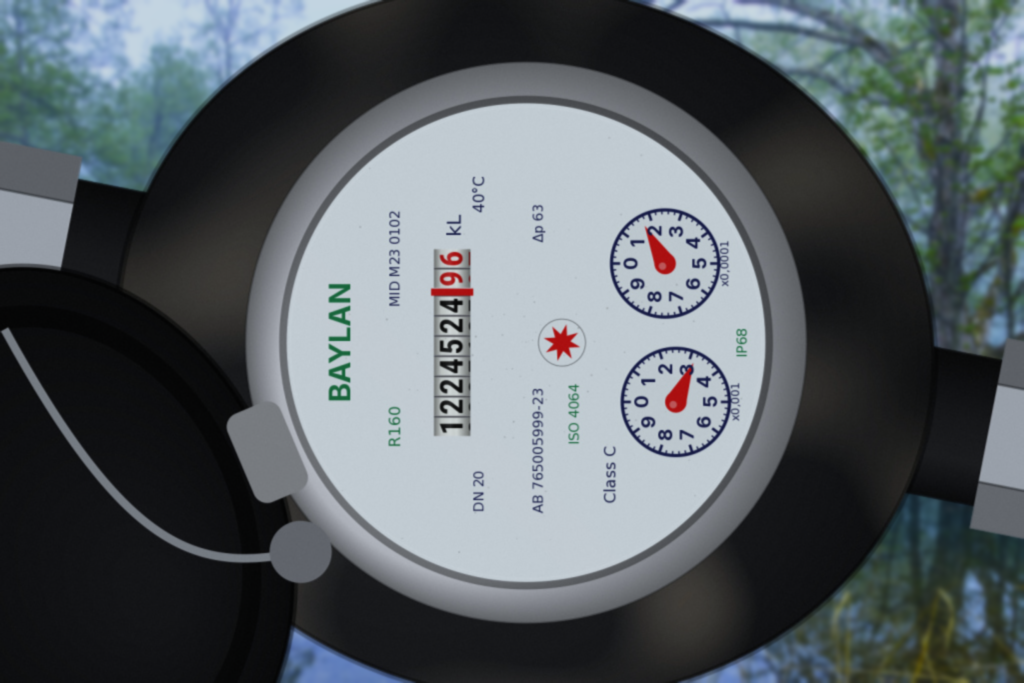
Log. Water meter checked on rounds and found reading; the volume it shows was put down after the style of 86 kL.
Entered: 1224524.9631 kL
